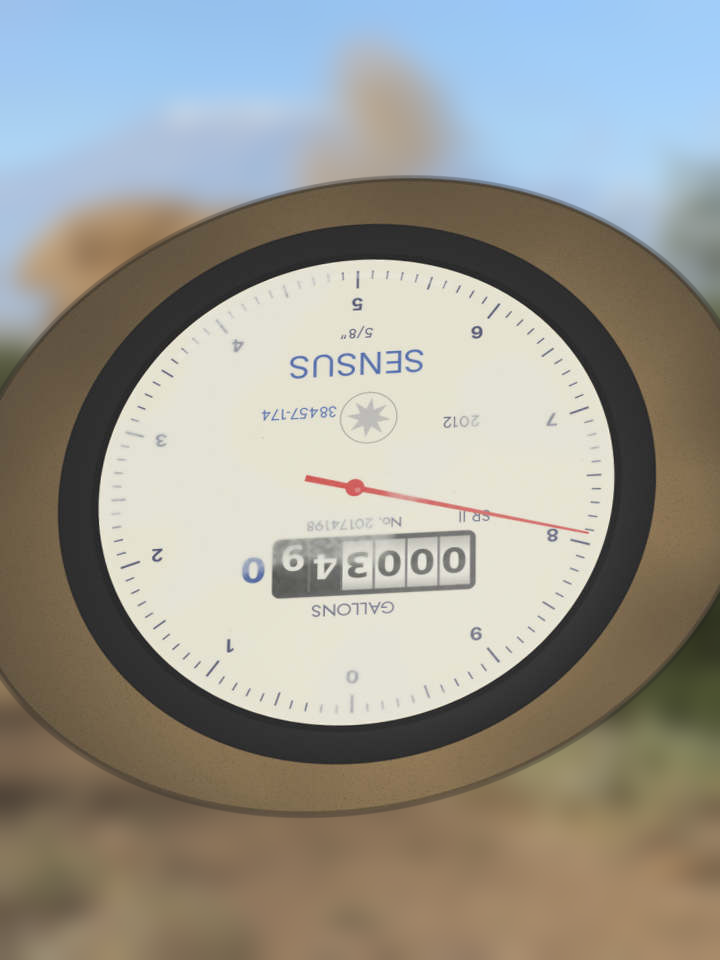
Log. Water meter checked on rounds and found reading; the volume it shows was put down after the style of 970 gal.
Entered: 3487.9 gal
